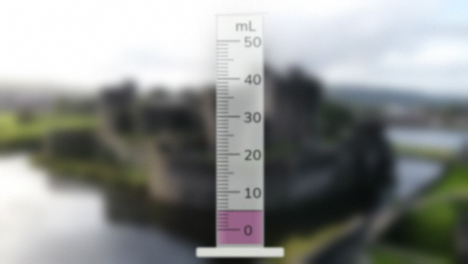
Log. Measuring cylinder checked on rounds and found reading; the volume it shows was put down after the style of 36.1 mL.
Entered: 5 mL
